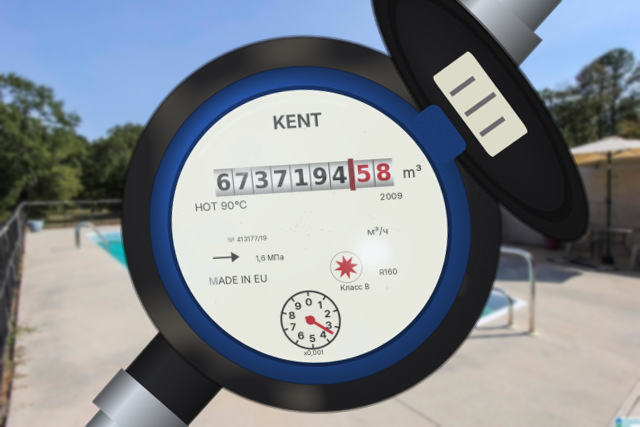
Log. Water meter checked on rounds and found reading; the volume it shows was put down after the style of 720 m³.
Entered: 6737194.583 m³
